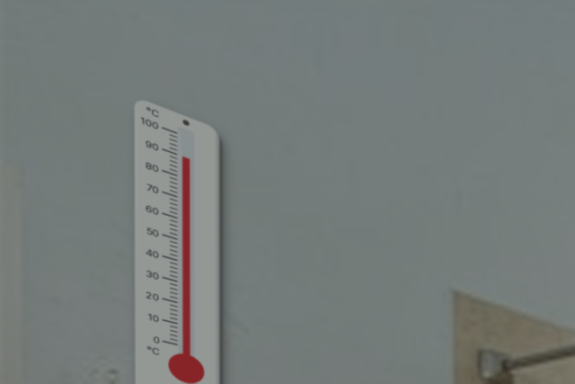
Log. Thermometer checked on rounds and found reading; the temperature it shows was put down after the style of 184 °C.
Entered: 90 °C
